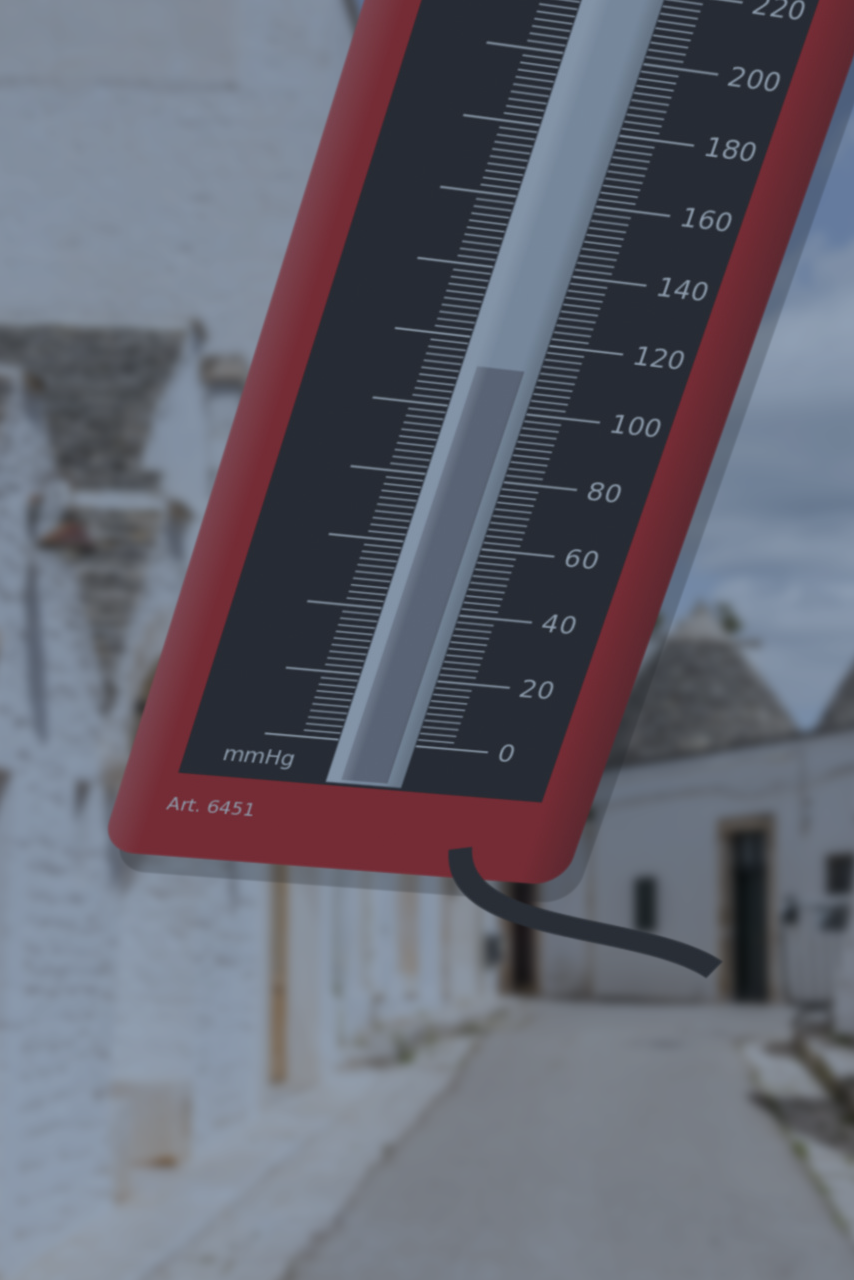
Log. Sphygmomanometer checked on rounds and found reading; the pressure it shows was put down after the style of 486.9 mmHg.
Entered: 112 mmHg
